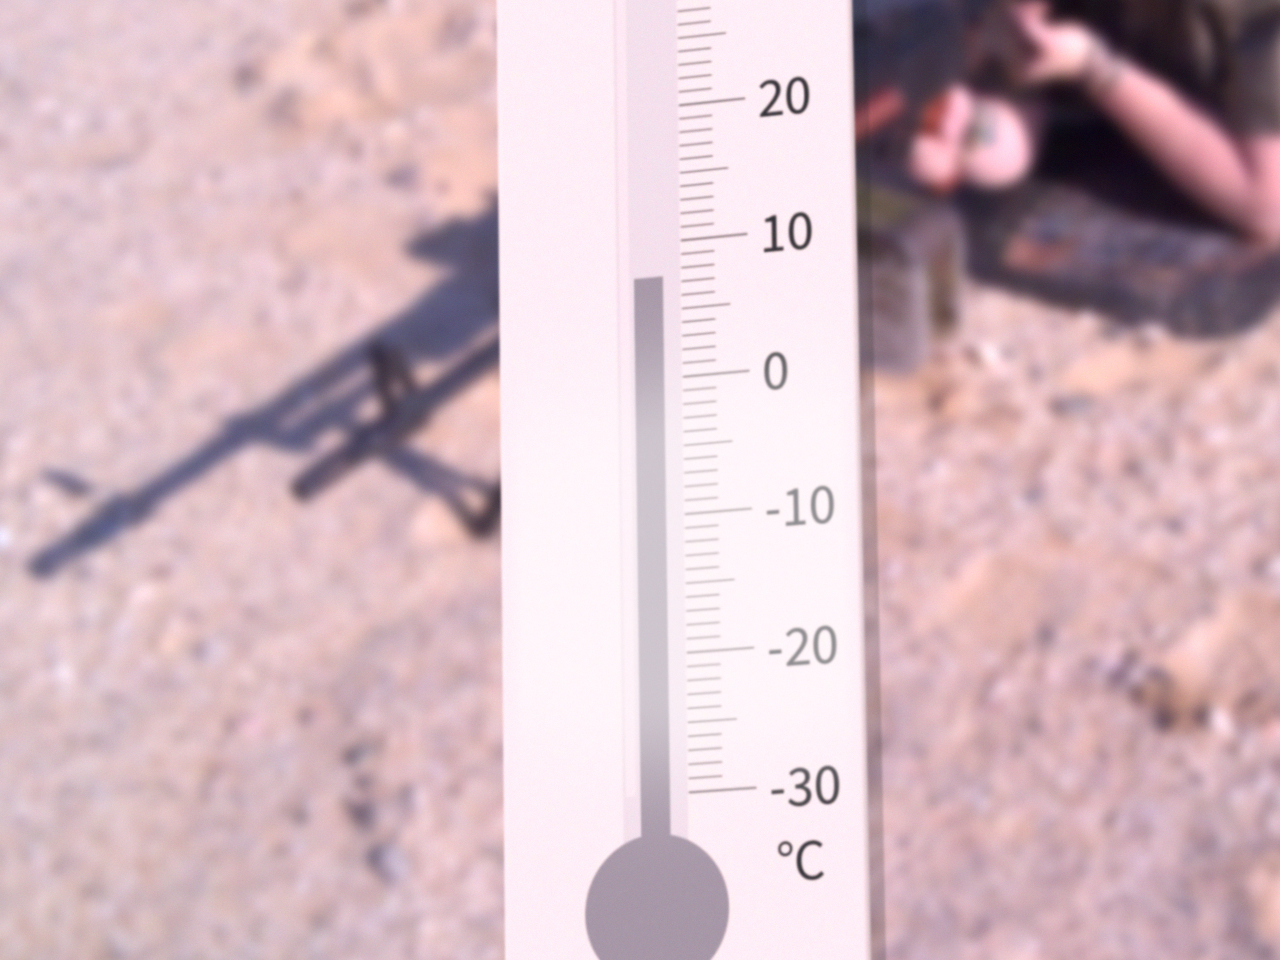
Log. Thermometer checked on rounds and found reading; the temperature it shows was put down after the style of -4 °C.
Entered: 7.5 °C
